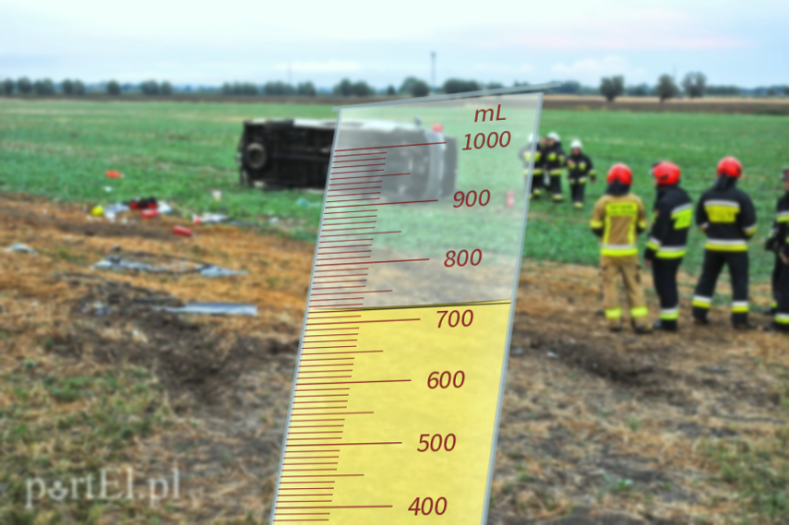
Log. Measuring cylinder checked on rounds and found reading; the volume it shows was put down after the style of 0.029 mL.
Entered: 720 mL
